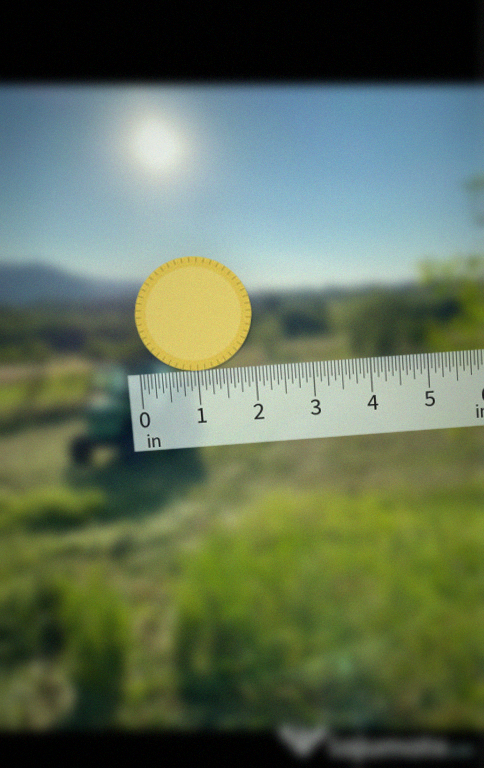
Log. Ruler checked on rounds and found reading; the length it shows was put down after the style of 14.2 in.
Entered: 2 in
